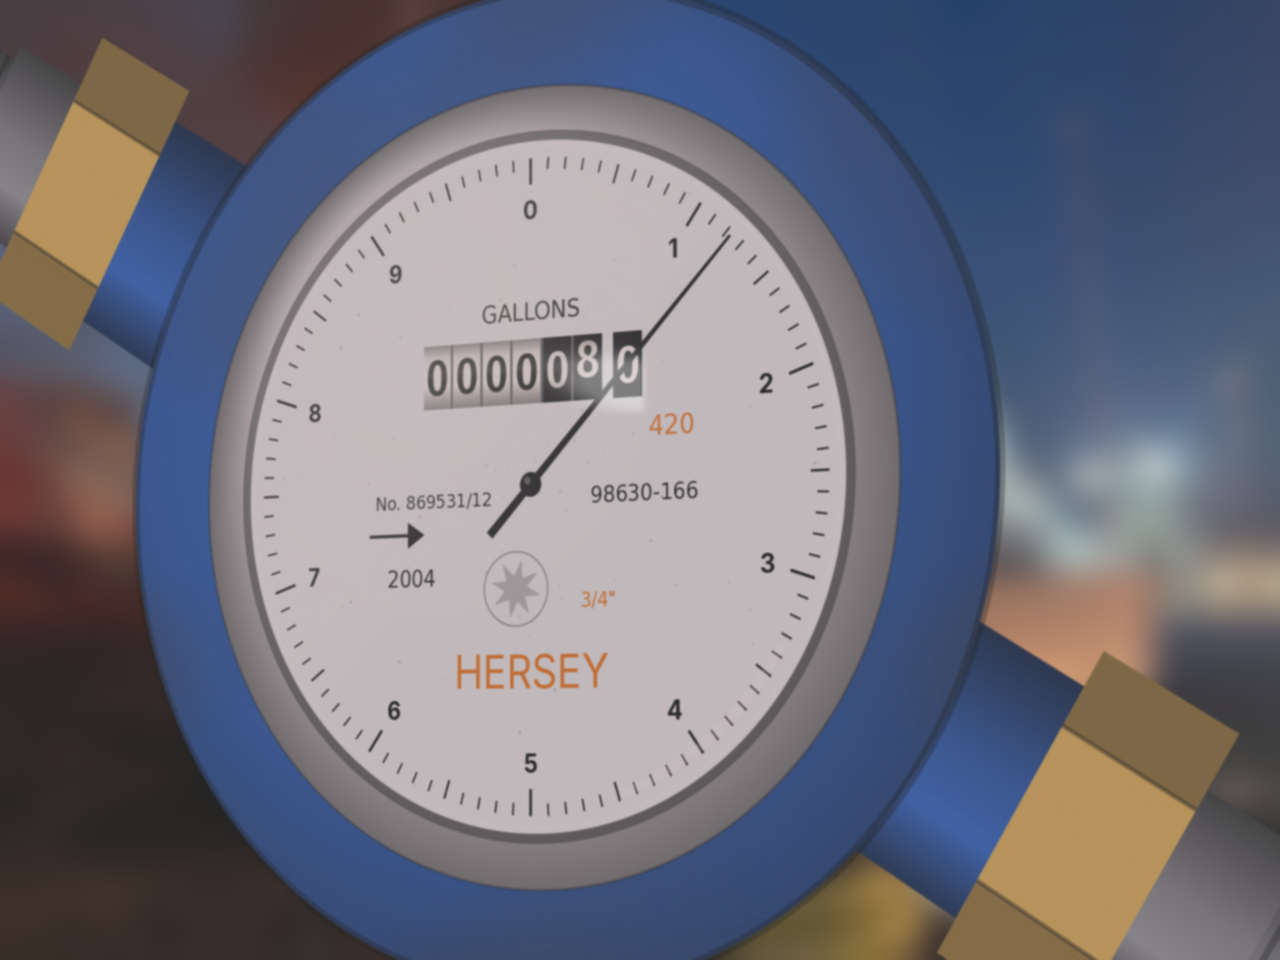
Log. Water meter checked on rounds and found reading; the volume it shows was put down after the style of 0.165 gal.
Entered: 81.2 gal
